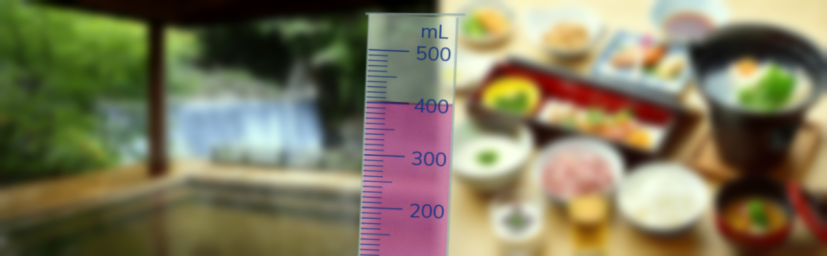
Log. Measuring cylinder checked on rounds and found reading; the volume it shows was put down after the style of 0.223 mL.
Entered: 400 mL
